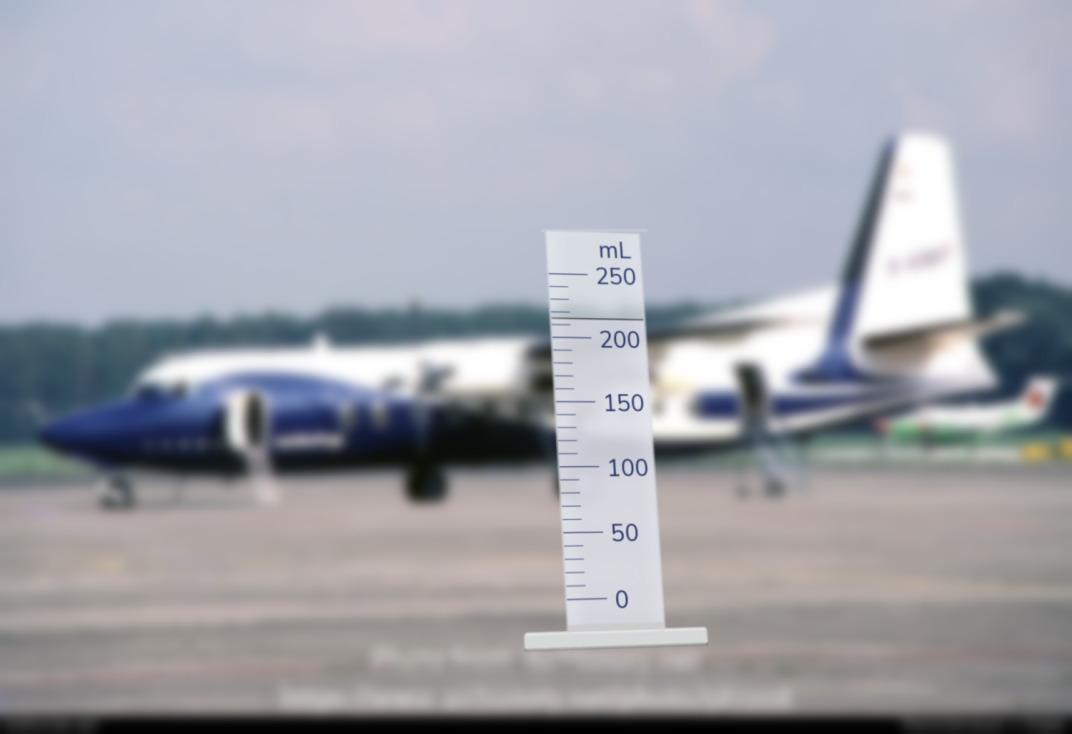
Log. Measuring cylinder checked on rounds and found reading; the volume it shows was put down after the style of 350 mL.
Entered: 215 mL
